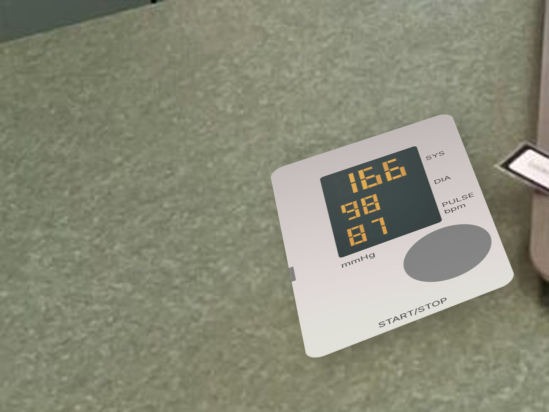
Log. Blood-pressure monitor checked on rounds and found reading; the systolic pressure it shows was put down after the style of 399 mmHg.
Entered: 166 mmHg
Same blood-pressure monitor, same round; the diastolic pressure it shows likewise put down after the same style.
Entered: 98 mmHg
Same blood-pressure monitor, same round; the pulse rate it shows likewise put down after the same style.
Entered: 87 bpm
